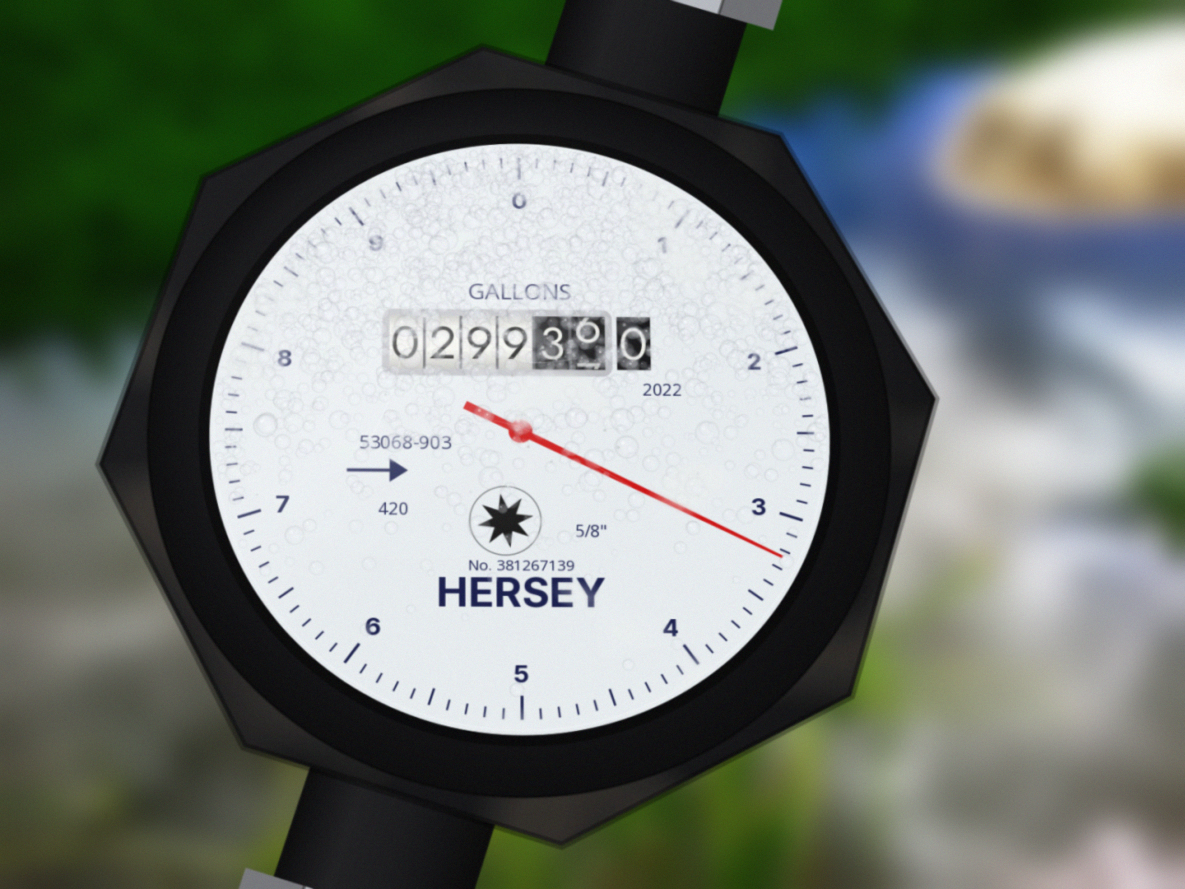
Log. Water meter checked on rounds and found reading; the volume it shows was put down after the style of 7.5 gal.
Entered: 299363.2 gal
